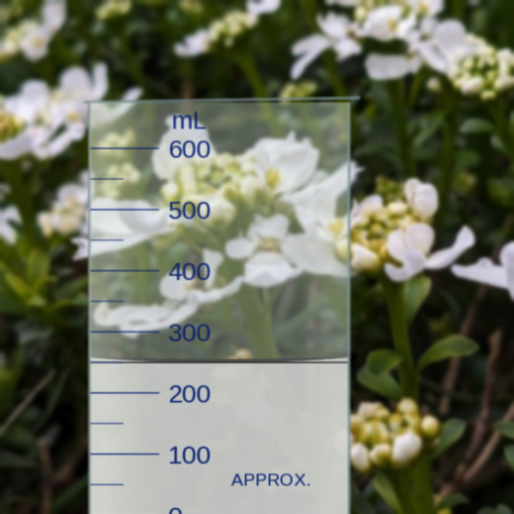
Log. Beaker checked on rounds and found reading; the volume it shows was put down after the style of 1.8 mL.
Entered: 250 mL
